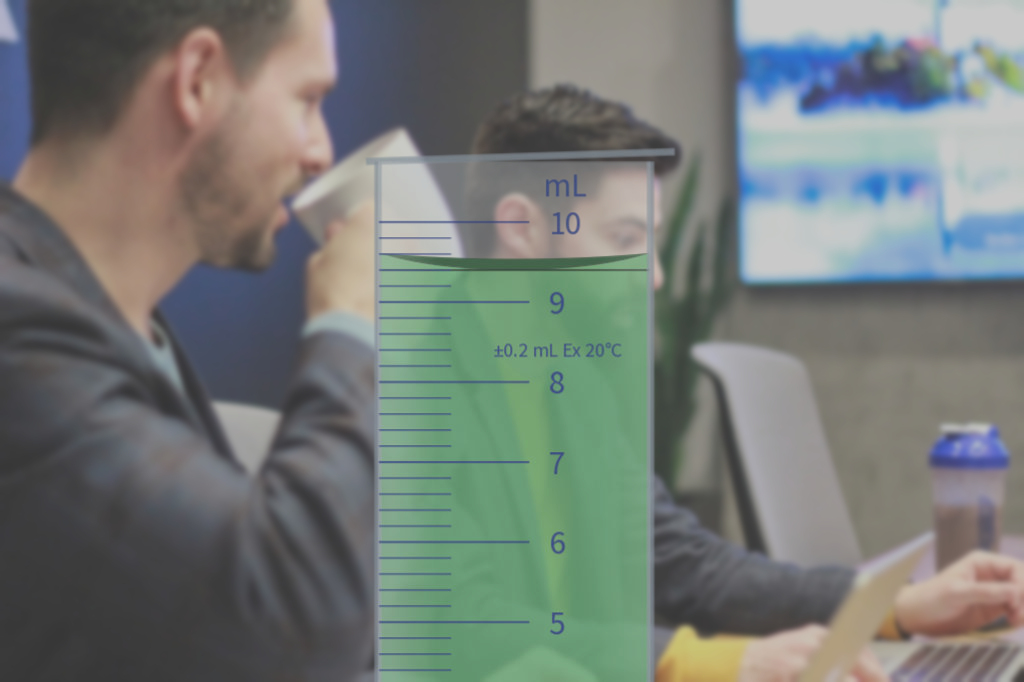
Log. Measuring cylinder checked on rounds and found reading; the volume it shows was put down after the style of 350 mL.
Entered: 9.4 mL
